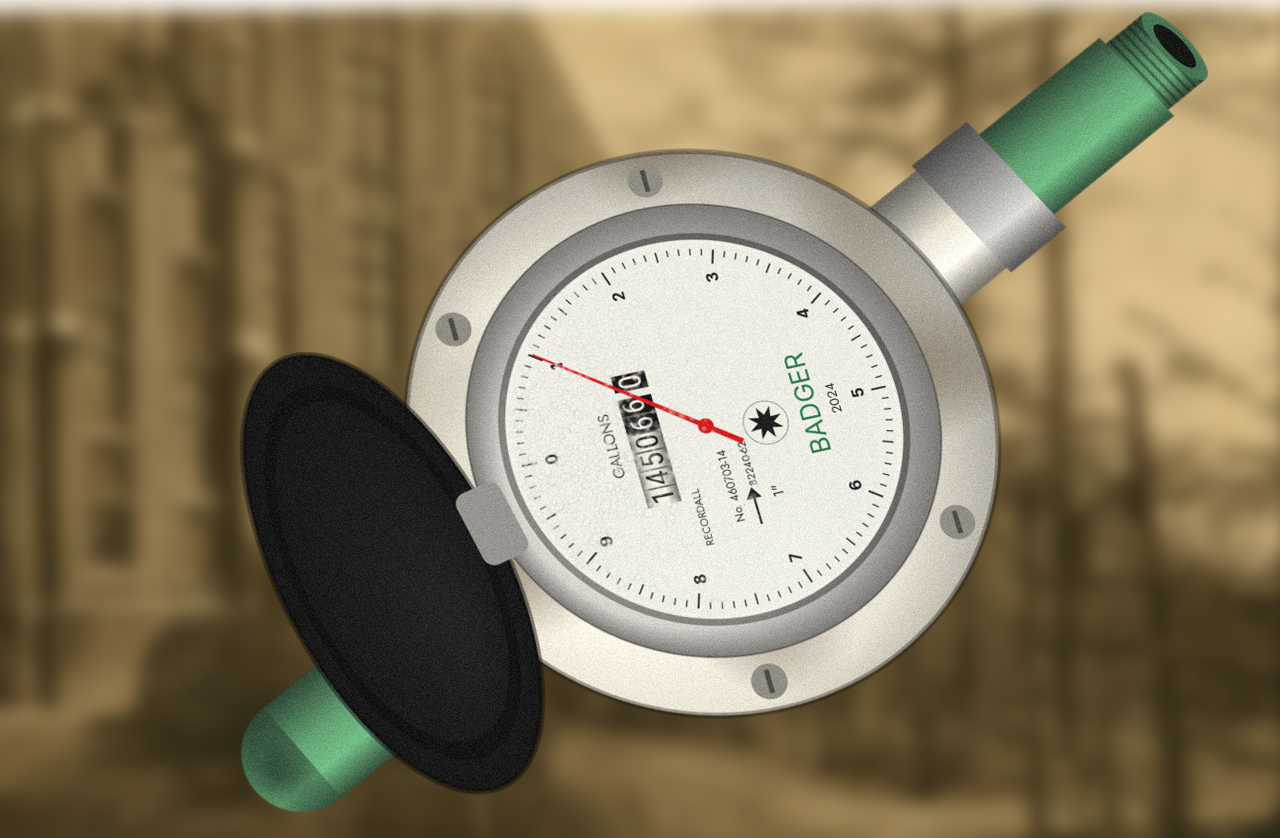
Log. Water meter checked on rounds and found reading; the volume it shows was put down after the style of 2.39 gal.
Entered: 1450661.0 gal
